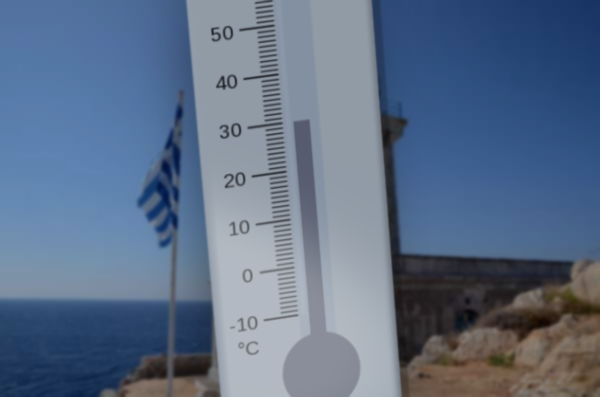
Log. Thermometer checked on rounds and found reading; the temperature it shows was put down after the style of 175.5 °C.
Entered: 30 °C
